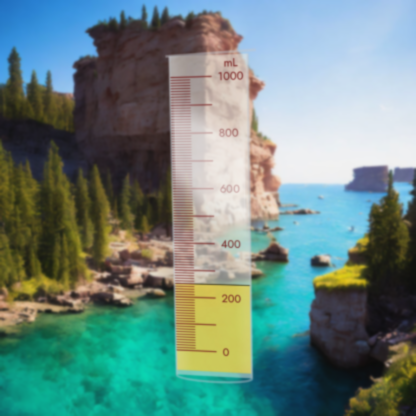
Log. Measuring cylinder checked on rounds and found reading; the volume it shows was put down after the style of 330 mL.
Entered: 250 mL
